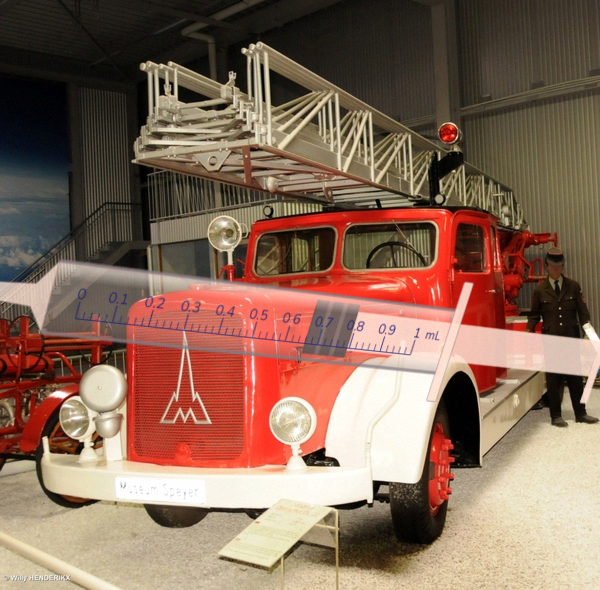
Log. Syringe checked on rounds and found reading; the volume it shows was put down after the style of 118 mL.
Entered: 0.66 mL
